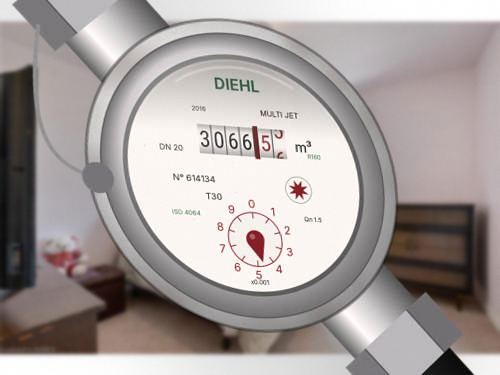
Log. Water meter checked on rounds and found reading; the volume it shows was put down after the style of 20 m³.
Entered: 3066.554 m³
